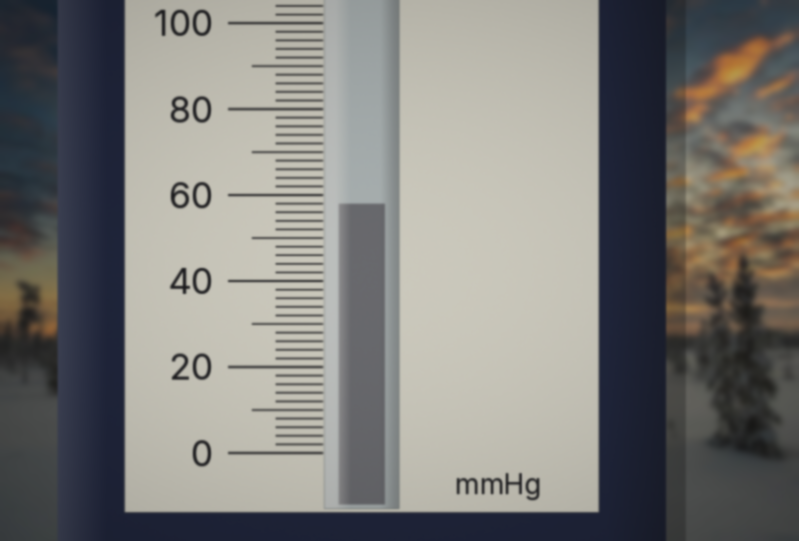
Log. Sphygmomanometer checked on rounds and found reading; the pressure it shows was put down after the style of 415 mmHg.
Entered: 58 mmHg
